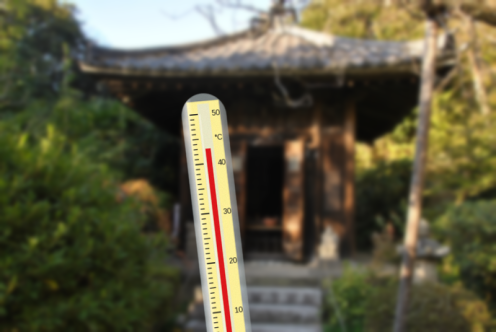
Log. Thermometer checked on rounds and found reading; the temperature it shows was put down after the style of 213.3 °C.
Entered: 43 °C
